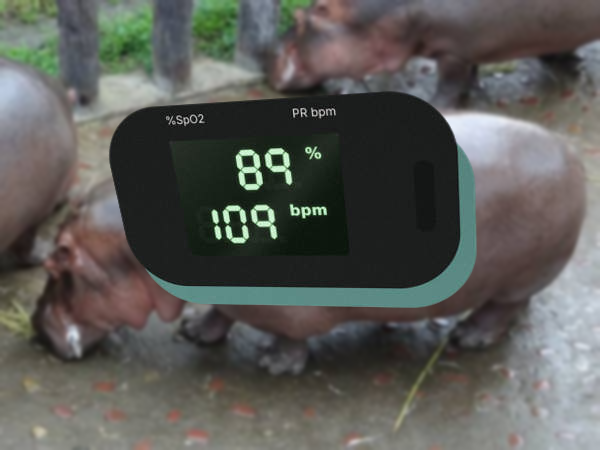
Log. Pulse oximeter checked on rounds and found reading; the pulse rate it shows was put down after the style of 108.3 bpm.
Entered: 109 bpm
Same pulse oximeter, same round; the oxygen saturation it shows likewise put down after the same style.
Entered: 89 %
